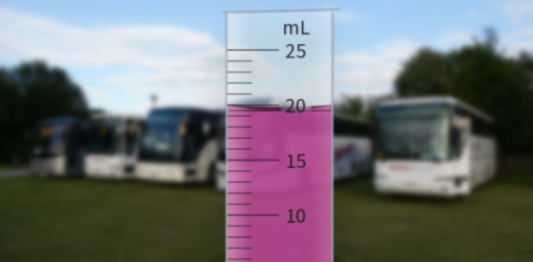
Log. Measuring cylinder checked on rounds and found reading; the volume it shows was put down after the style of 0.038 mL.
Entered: 19.5 mL
